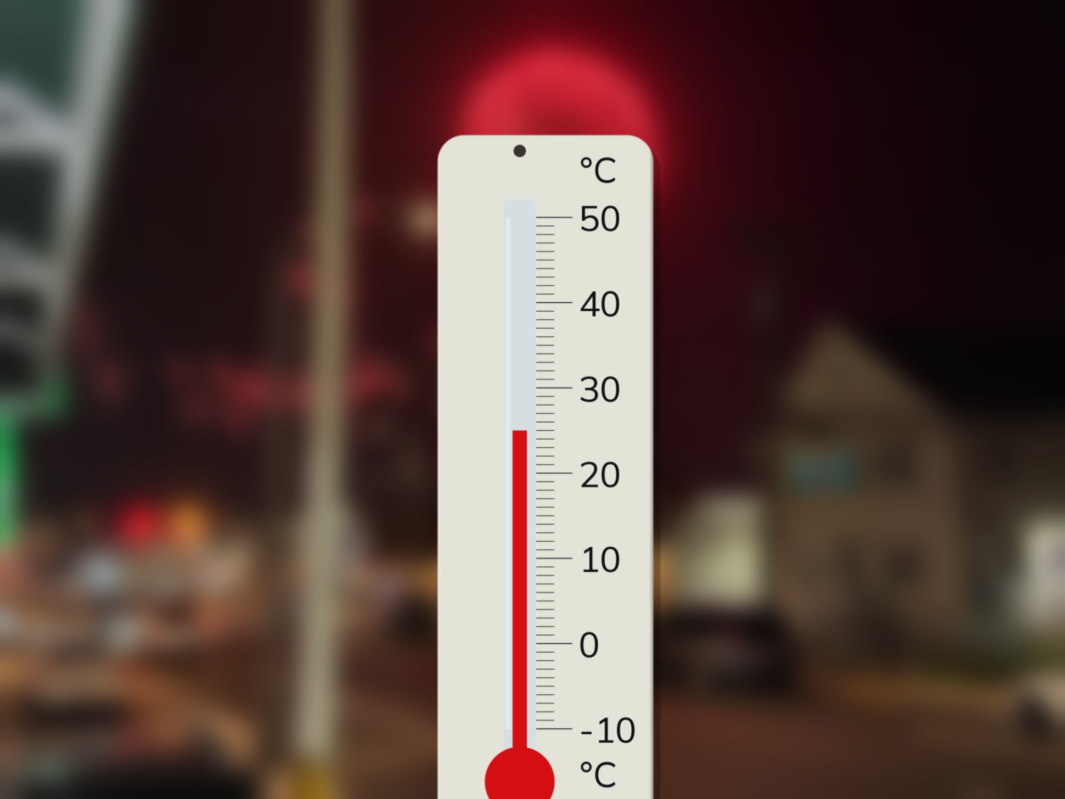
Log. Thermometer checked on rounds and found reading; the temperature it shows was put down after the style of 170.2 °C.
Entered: 25 °C
